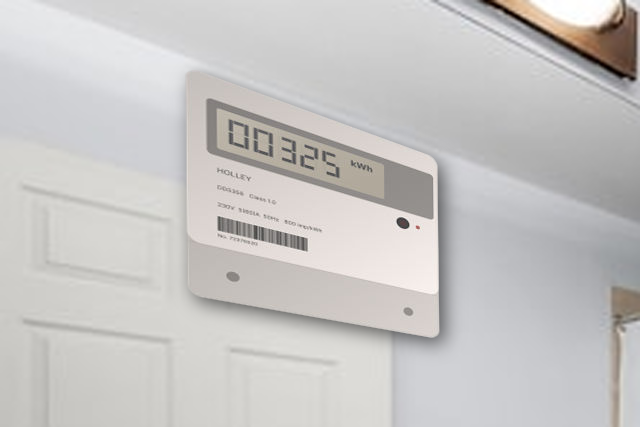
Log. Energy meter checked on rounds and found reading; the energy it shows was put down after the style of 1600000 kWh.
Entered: 325 kWh
